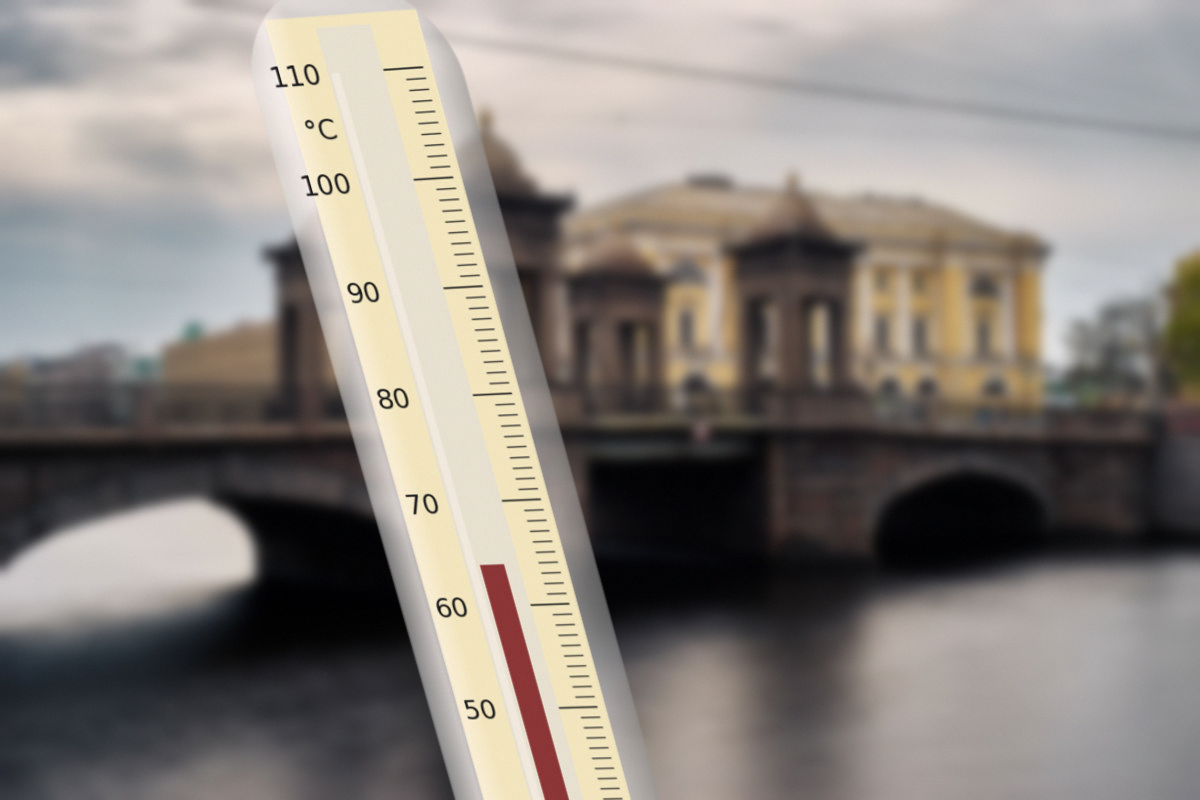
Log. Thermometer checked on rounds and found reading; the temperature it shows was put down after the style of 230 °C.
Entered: 64 °C
